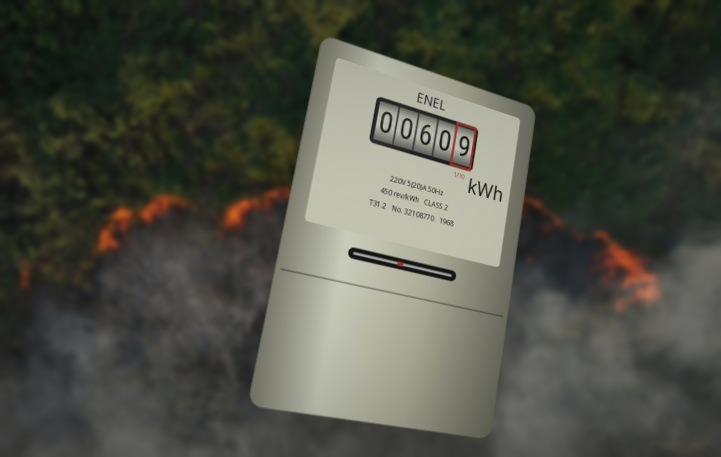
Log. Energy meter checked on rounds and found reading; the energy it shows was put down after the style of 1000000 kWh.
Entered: 60.9 kWh
